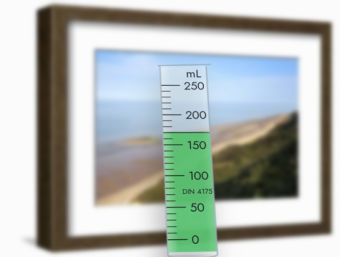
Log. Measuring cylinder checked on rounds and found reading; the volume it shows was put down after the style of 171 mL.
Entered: 170 mL
